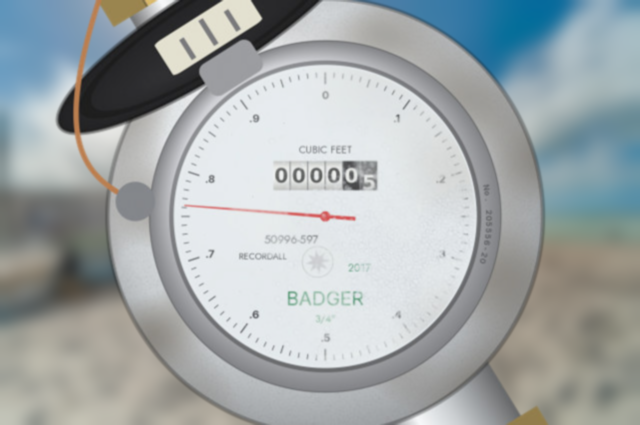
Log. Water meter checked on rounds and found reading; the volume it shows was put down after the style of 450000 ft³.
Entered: 4.76 ft³
